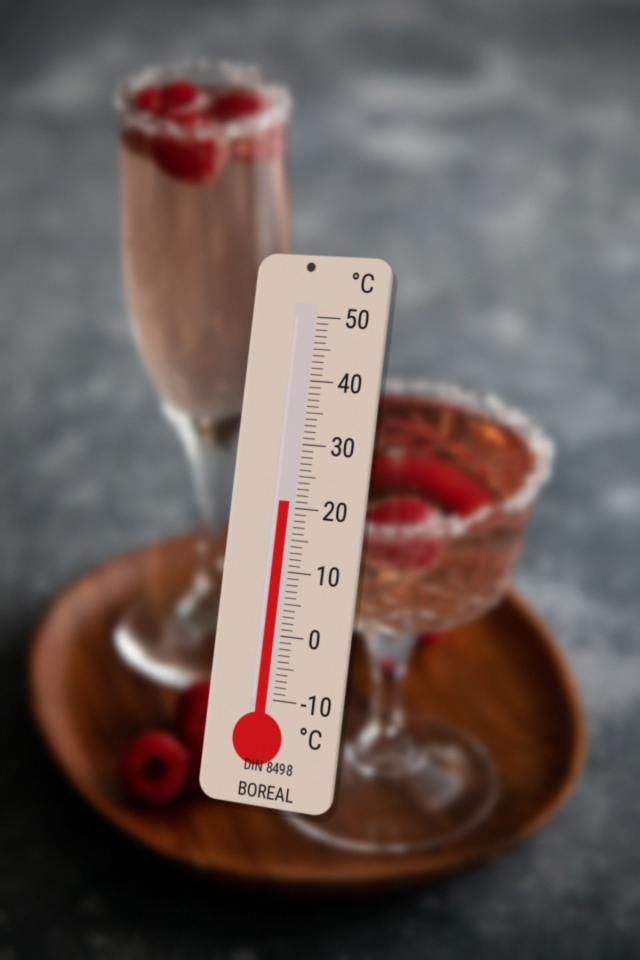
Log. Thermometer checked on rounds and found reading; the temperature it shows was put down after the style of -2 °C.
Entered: 21 °C
